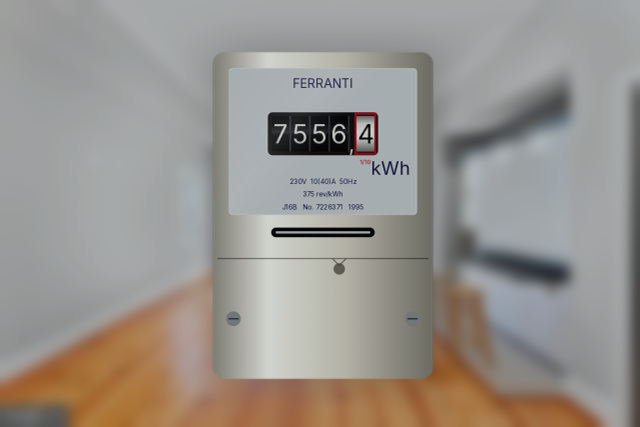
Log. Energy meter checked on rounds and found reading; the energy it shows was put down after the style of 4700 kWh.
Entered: 7556.4 kWh
